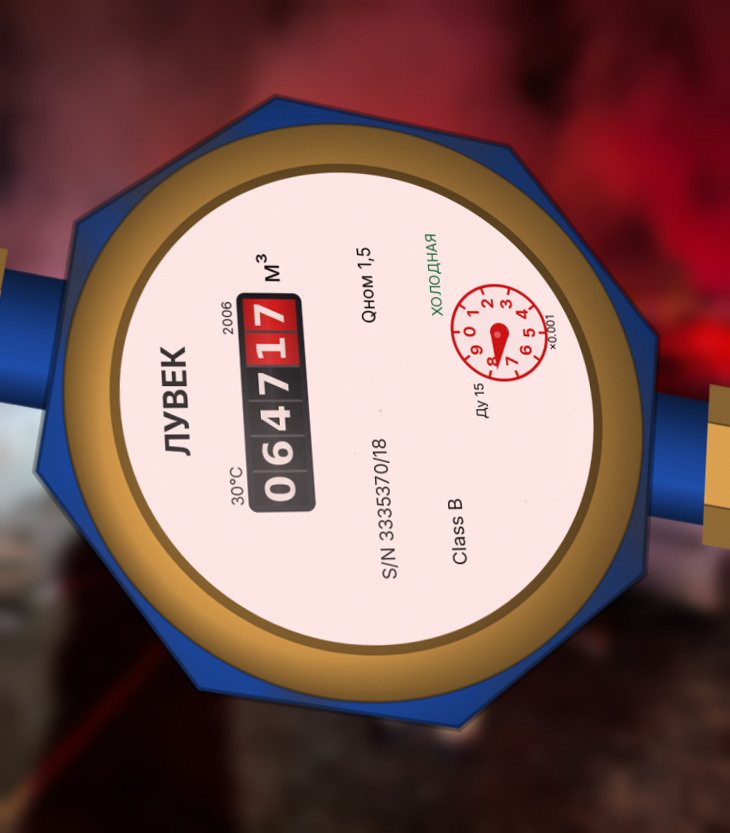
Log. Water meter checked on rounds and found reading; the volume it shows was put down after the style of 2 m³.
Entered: 647.177 m³
